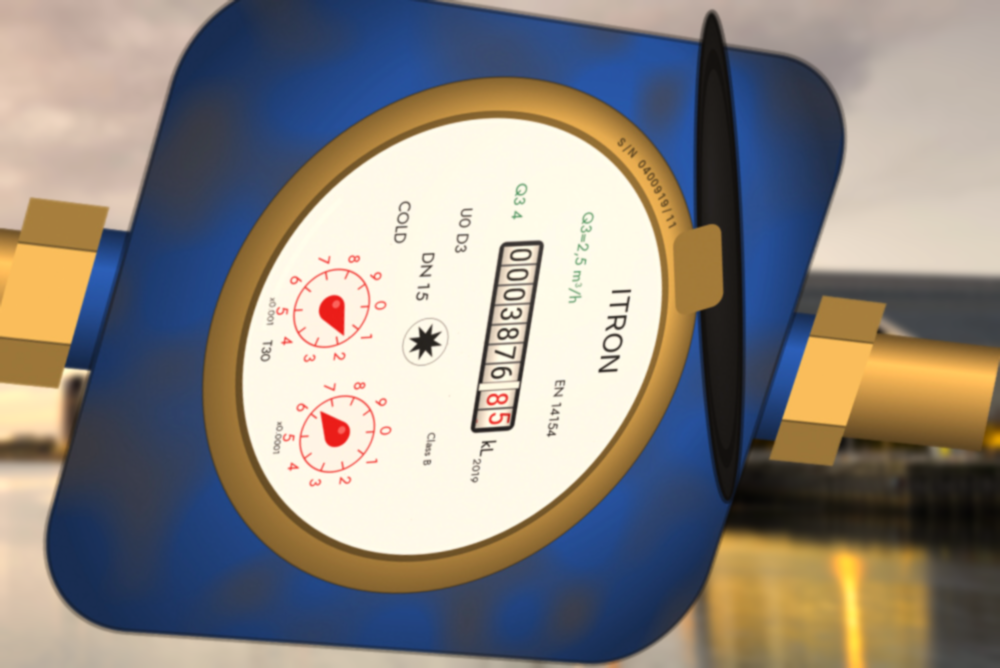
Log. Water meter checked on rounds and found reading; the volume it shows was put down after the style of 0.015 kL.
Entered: 3876.8516 kL
